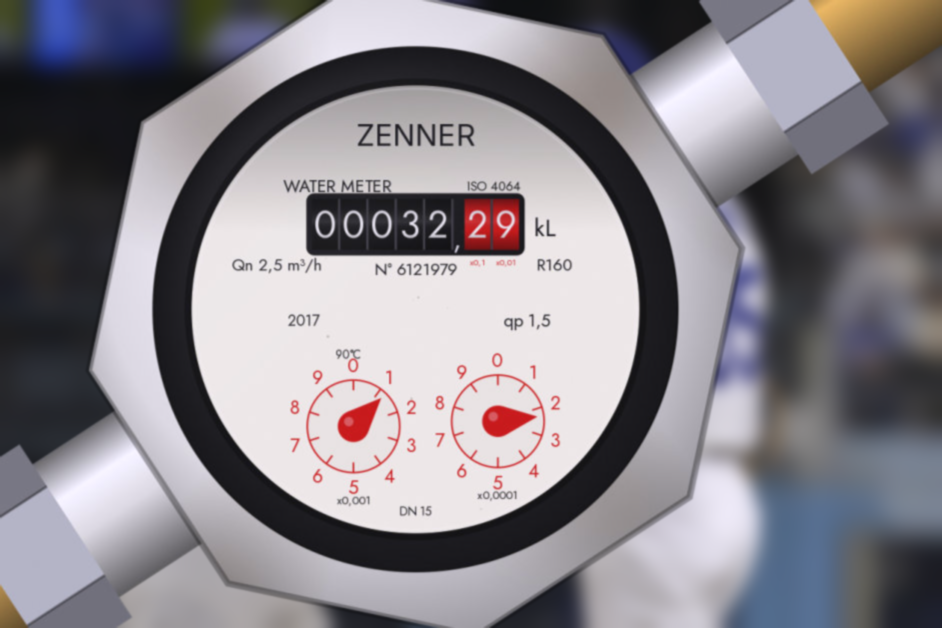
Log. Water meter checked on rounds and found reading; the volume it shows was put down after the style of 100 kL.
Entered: 32.2912 kL
